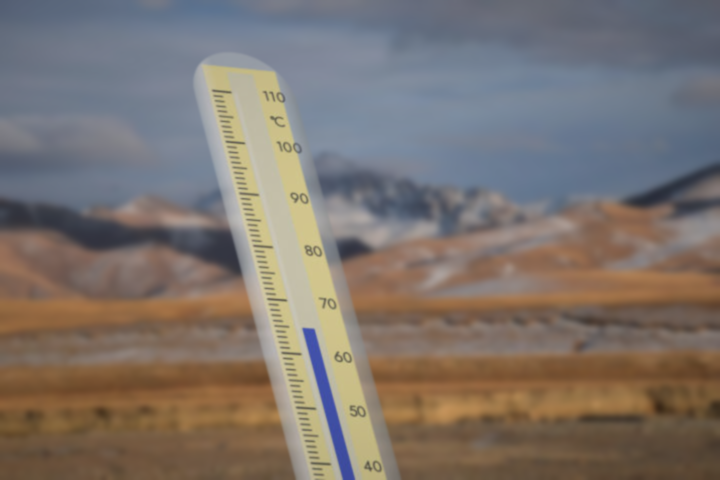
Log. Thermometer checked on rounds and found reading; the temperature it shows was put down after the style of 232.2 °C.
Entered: 65 °C
